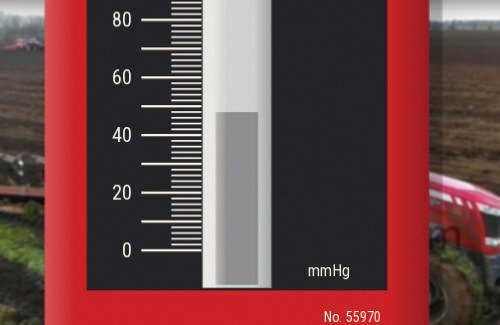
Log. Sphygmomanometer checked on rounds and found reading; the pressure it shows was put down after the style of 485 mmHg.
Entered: 48 mmHg
